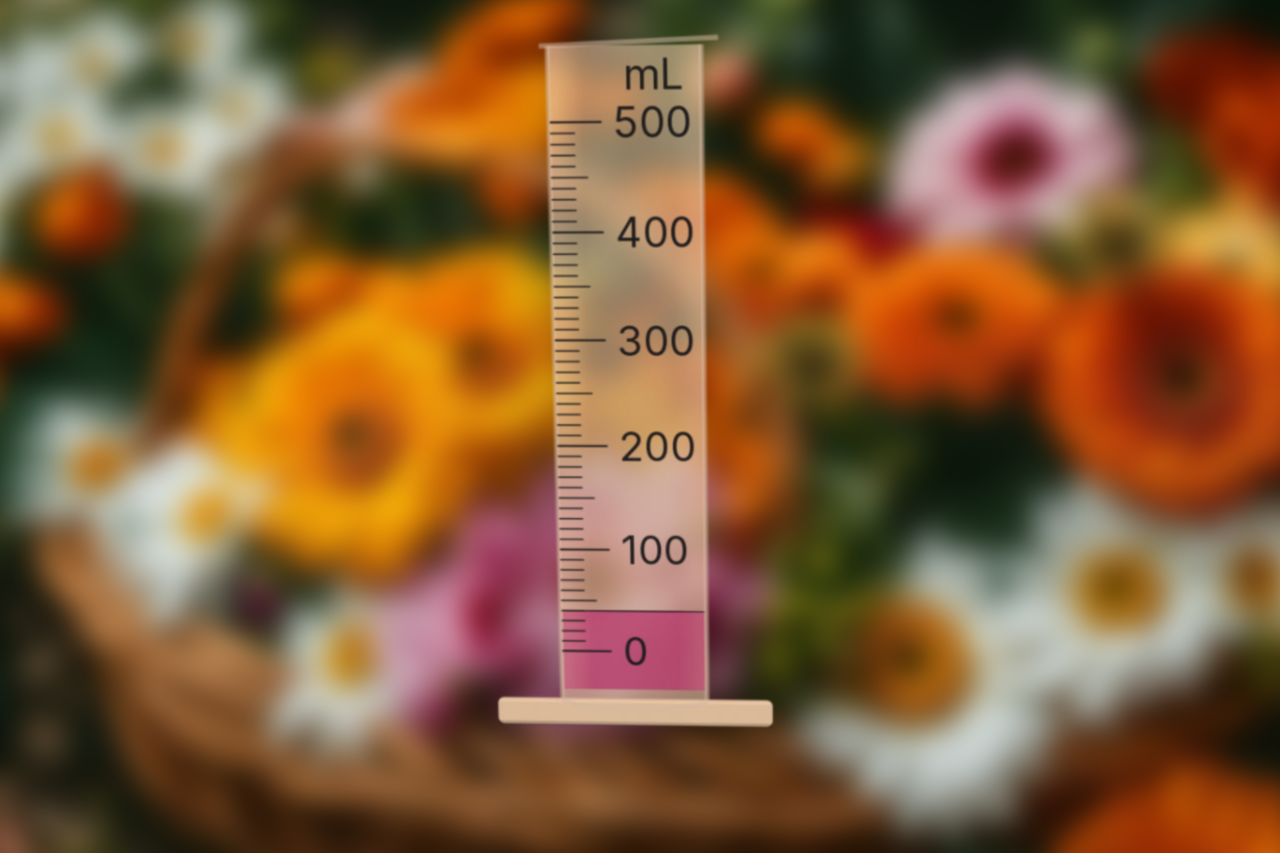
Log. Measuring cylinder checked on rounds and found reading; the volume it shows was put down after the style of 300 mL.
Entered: 40 mL
